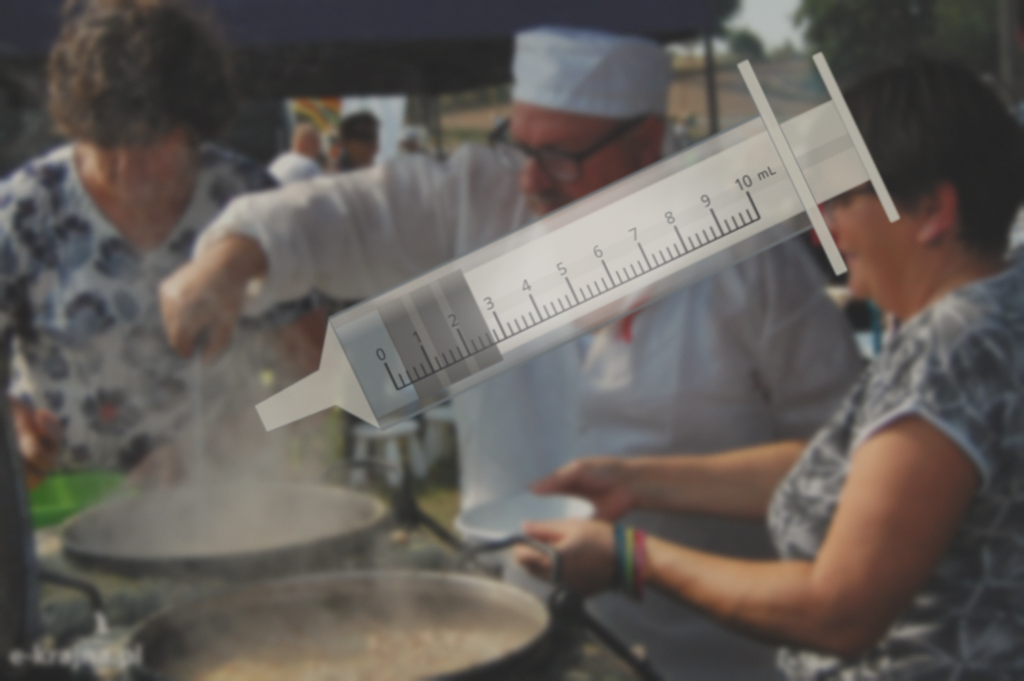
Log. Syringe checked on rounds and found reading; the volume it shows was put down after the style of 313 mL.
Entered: 0.4 mL
